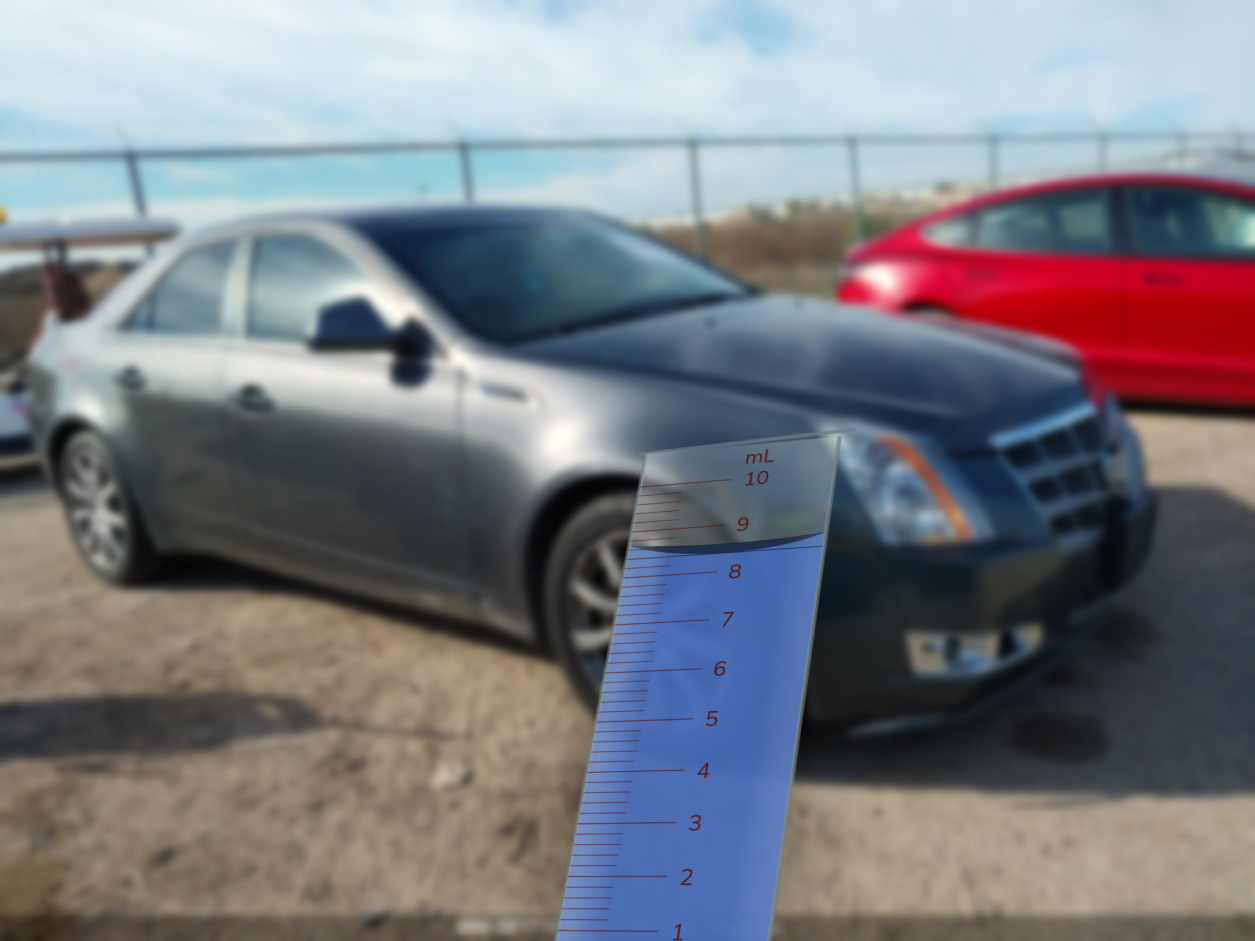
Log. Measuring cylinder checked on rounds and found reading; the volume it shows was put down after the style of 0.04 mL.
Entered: 8.4 mL
